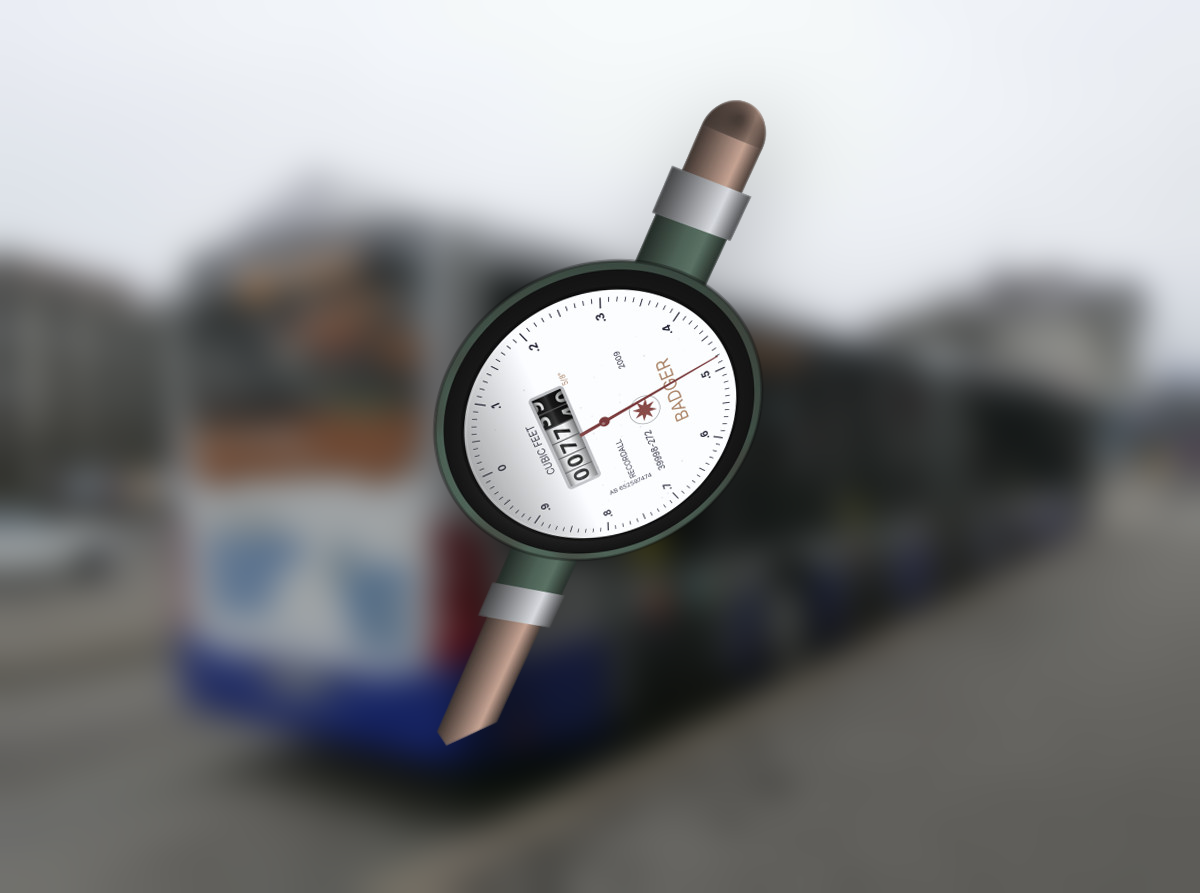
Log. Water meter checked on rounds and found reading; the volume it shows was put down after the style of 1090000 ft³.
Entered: 7739.48 ft³
